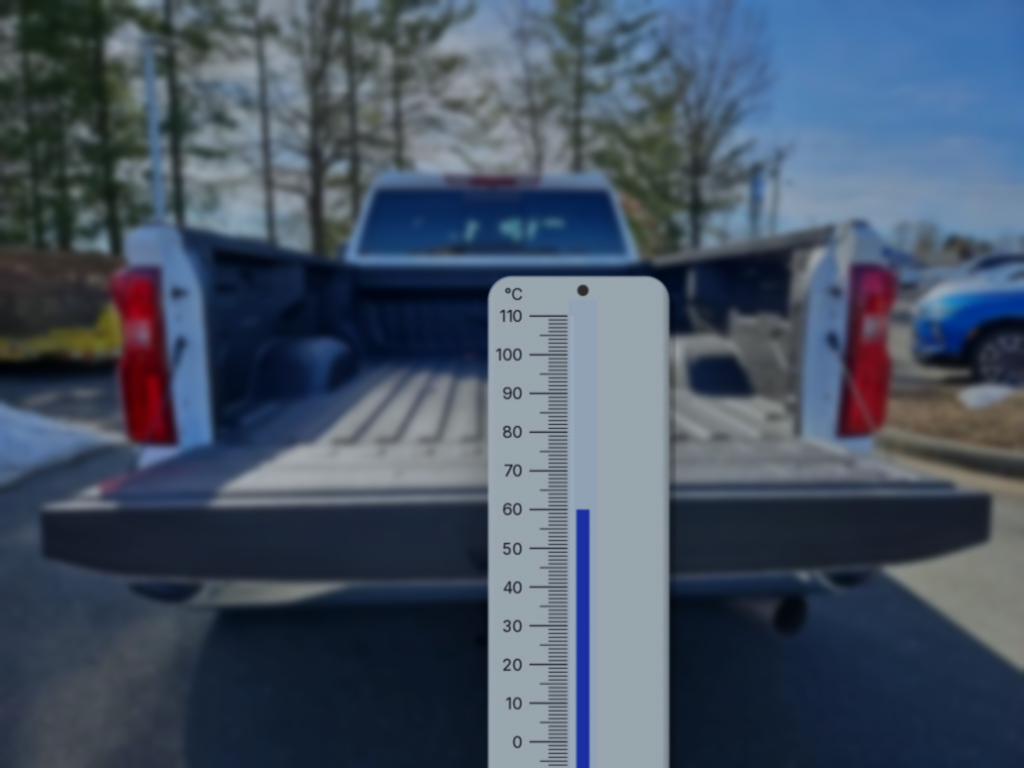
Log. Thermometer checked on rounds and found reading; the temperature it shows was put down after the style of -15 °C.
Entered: 60 °C
